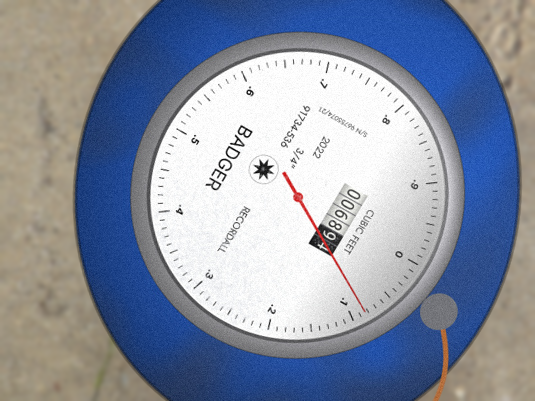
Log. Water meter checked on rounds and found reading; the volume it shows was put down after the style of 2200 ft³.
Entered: 6894.08 ft³
